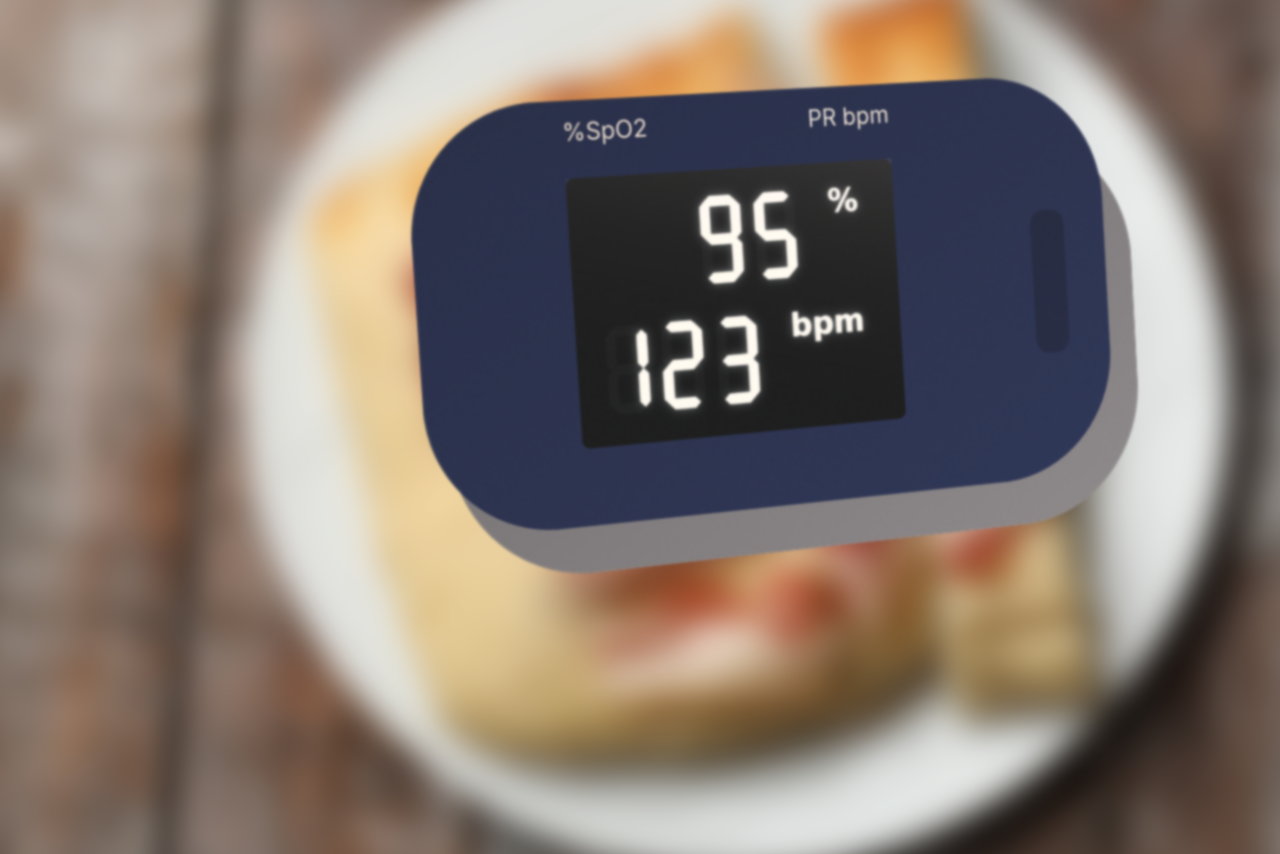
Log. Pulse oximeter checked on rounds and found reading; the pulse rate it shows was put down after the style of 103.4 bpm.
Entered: 123 bpm
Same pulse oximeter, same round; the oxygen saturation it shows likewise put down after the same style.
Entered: 95 %
